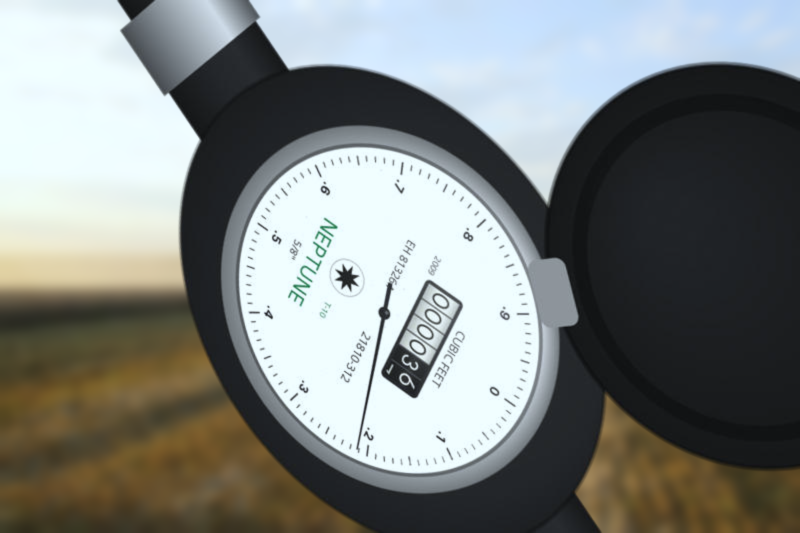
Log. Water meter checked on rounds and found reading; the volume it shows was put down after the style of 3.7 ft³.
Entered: 36.21 ft³
